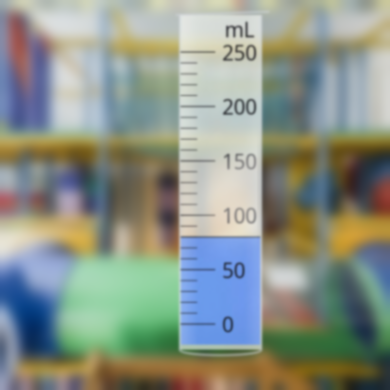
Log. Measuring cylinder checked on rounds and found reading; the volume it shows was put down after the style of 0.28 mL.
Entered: 80 mL
